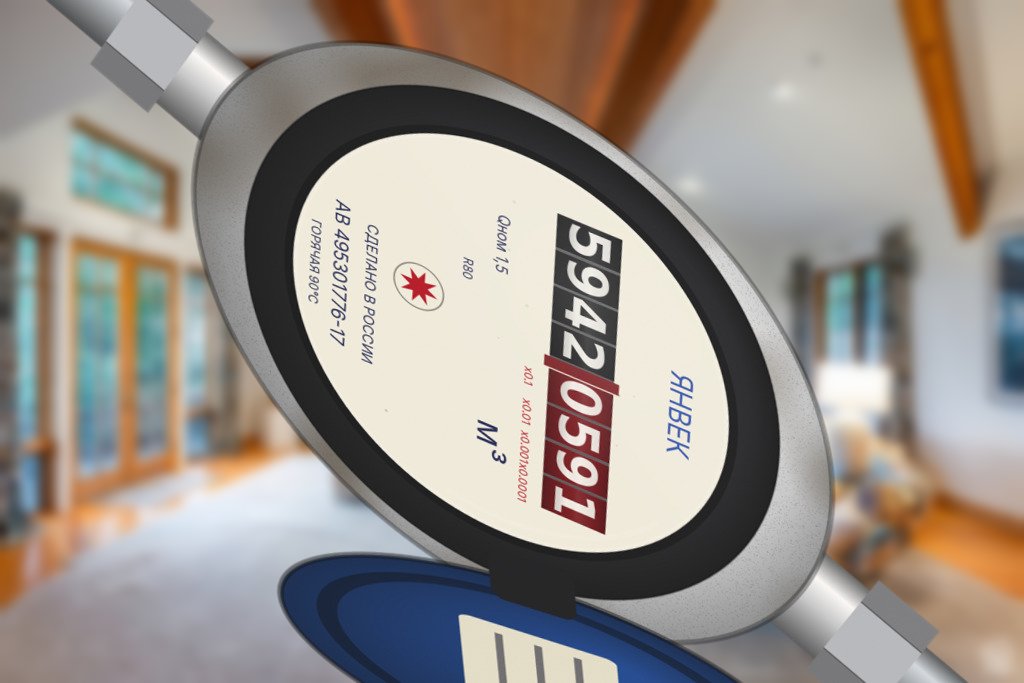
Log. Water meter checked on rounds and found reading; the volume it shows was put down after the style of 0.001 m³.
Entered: 5942.0591 m³
